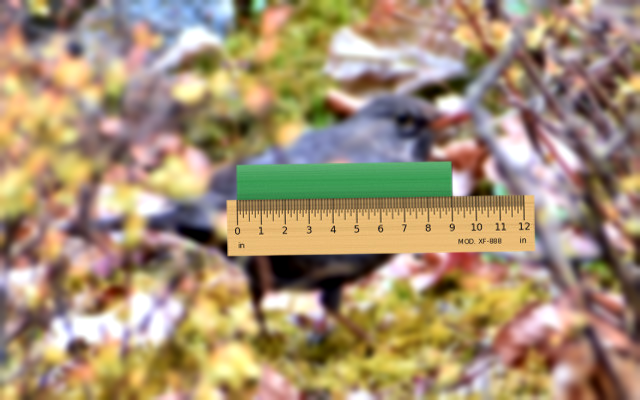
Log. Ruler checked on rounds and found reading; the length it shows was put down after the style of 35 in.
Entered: 9 in
